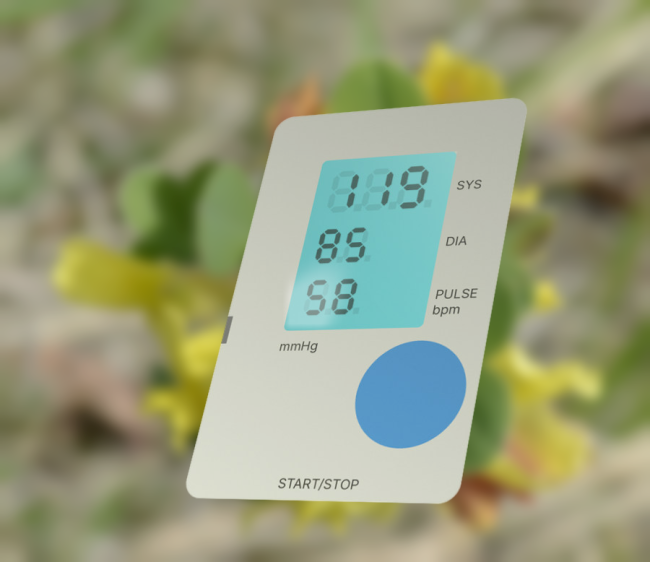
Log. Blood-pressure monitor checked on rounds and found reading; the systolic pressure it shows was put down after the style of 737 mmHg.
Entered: 119 mmHg
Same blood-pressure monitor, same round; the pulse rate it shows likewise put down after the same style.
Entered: 58 bpm
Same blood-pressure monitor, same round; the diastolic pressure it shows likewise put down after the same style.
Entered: 85 mmHg
